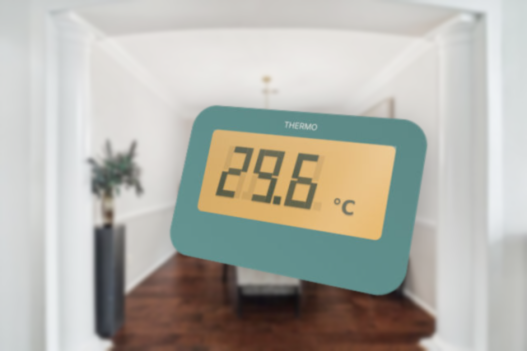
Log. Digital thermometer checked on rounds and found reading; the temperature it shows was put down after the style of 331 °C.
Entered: 29.6 °C
